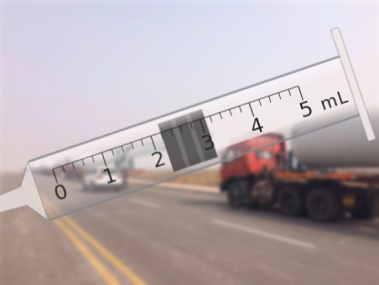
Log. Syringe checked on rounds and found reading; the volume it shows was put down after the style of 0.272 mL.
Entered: 2.2 mL
